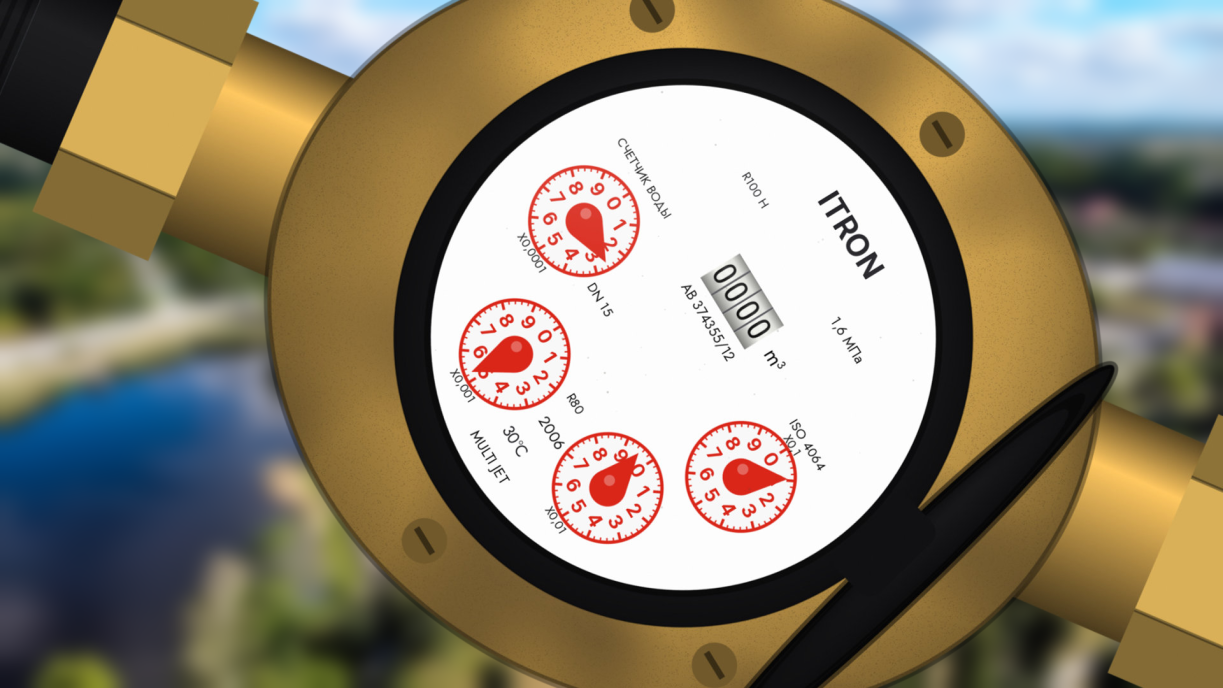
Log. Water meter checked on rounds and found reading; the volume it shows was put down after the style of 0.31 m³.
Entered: 0.0952 m³
